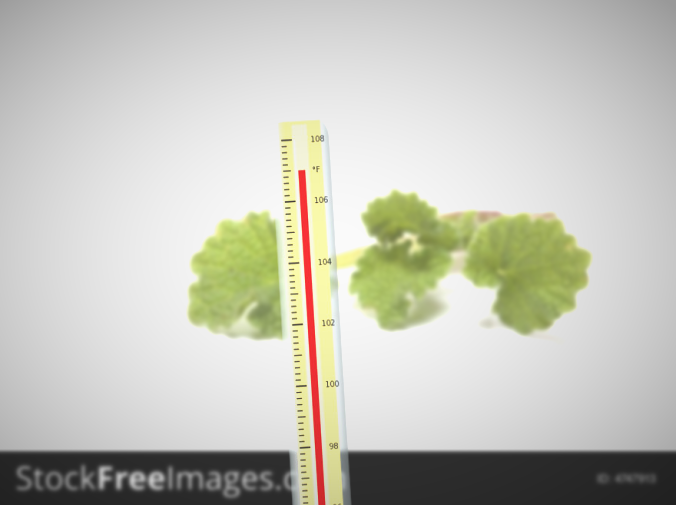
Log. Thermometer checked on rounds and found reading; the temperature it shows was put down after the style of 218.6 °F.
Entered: 107 °F
